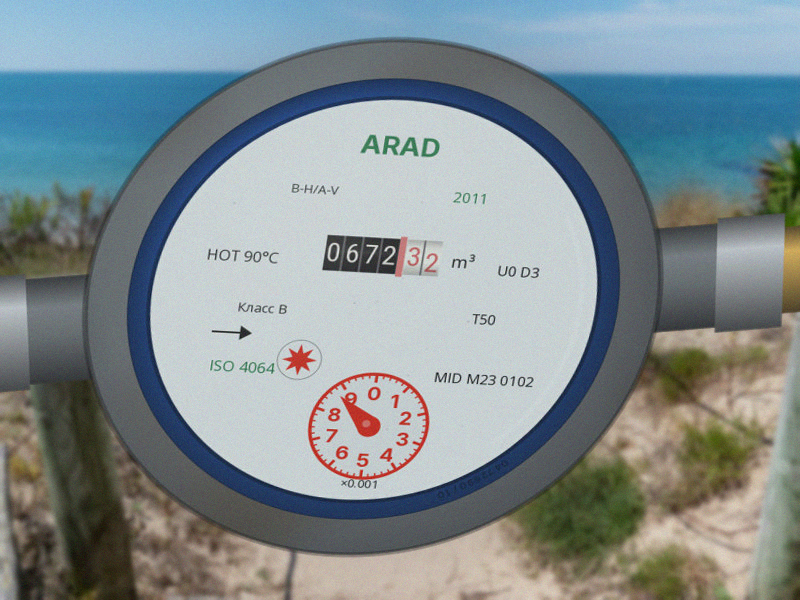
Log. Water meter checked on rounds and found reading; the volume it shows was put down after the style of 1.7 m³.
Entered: 672.318 m³
